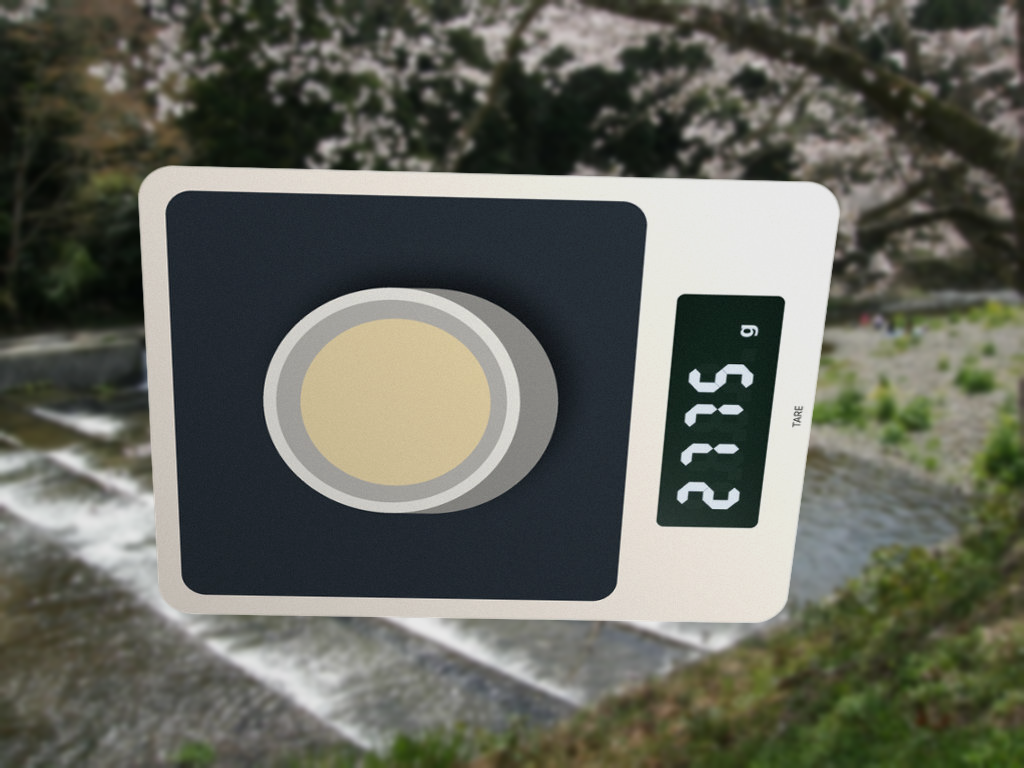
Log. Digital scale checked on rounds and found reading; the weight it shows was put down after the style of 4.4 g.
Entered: 2775 g
